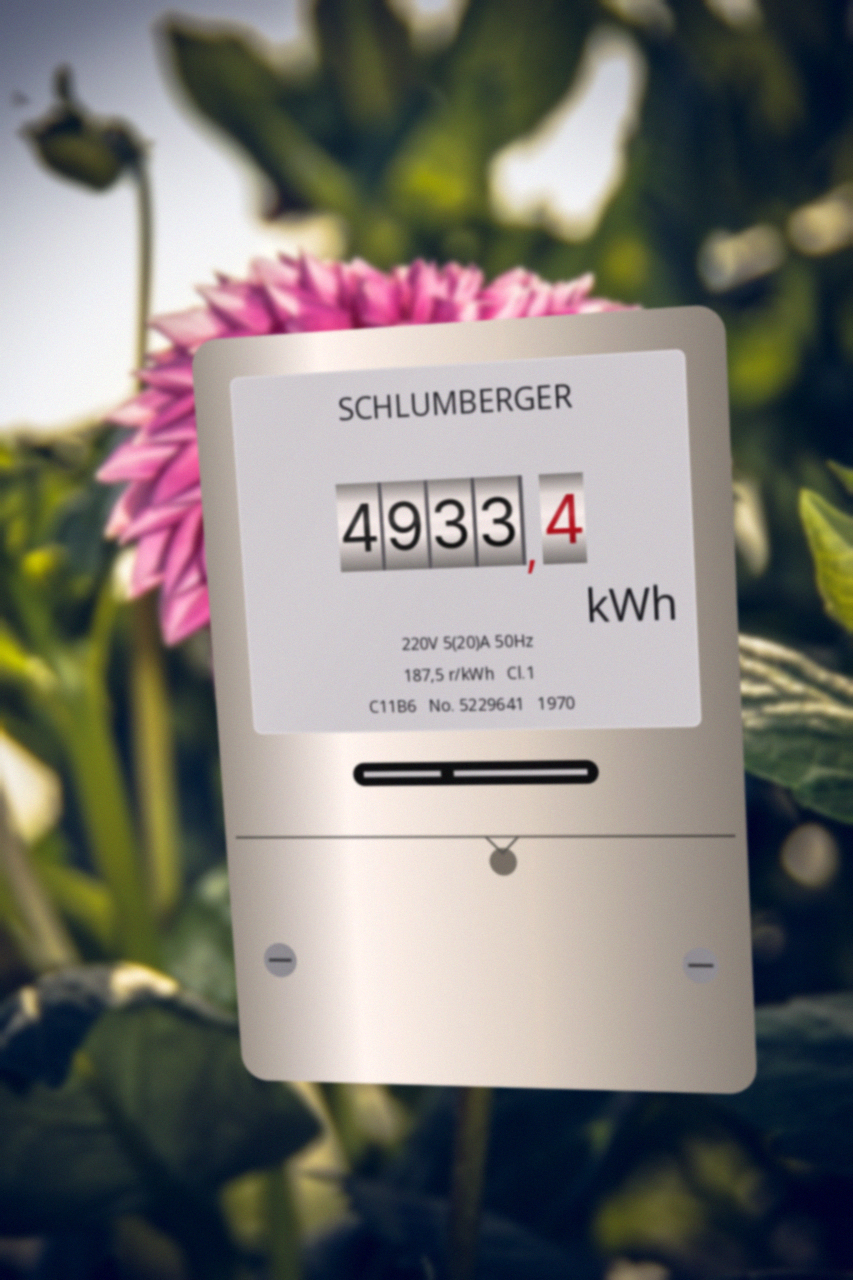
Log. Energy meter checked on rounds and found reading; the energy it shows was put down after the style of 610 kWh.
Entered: 4933.4 kWh
